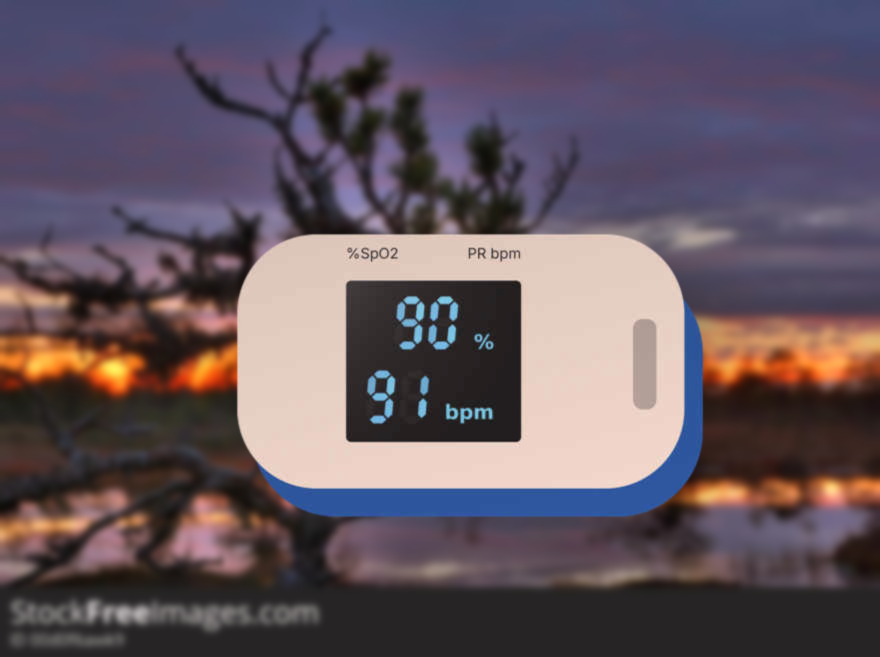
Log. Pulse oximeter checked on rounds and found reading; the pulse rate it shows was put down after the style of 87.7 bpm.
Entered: 91 bpm
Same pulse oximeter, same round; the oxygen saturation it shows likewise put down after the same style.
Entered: 90 %
